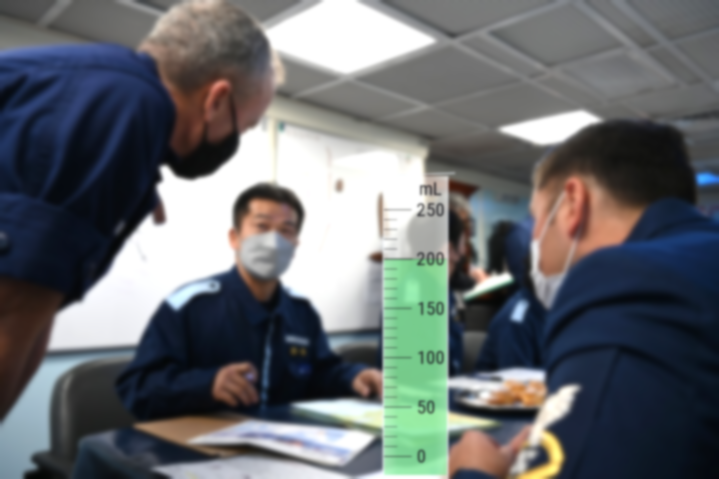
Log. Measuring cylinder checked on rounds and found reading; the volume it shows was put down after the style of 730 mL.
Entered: 200 mL
